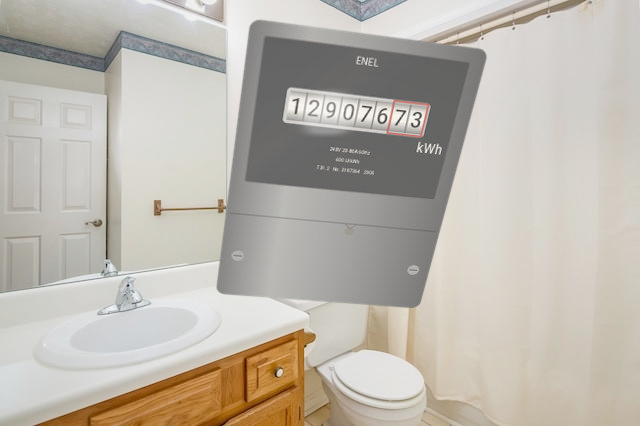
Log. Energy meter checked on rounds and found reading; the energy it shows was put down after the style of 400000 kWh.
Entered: 129076.73 kWh
